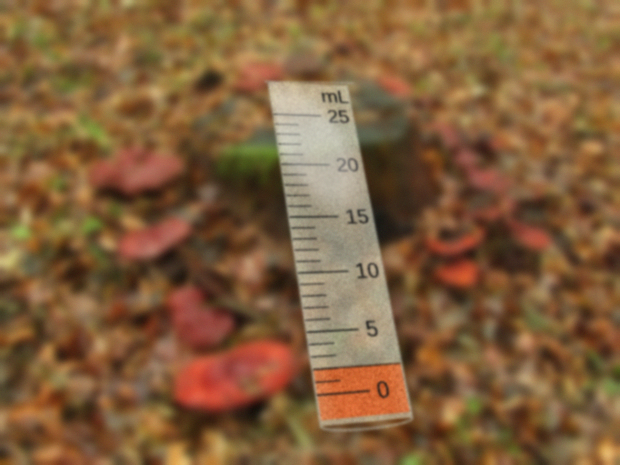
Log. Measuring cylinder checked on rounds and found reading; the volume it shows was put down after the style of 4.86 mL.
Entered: 2 mL
